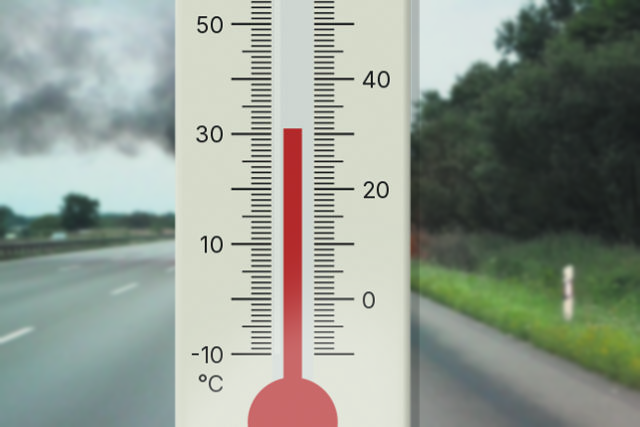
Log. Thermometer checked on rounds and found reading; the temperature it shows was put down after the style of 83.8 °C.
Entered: 31 °C
